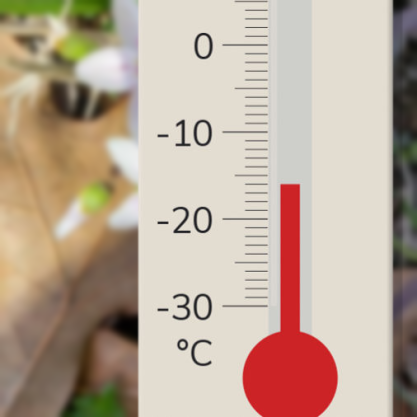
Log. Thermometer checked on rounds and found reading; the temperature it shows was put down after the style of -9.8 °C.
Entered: -16 °C
